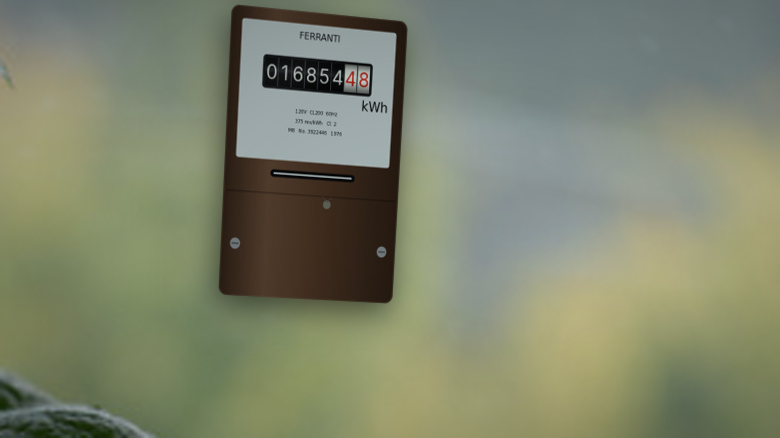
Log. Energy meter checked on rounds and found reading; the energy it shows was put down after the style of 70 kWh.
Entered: 16854.48 kWh
